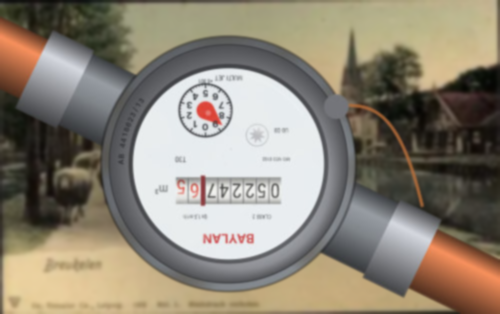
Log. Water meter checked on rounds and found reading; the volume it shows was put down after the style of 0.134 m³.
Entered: 52247.648 m³
